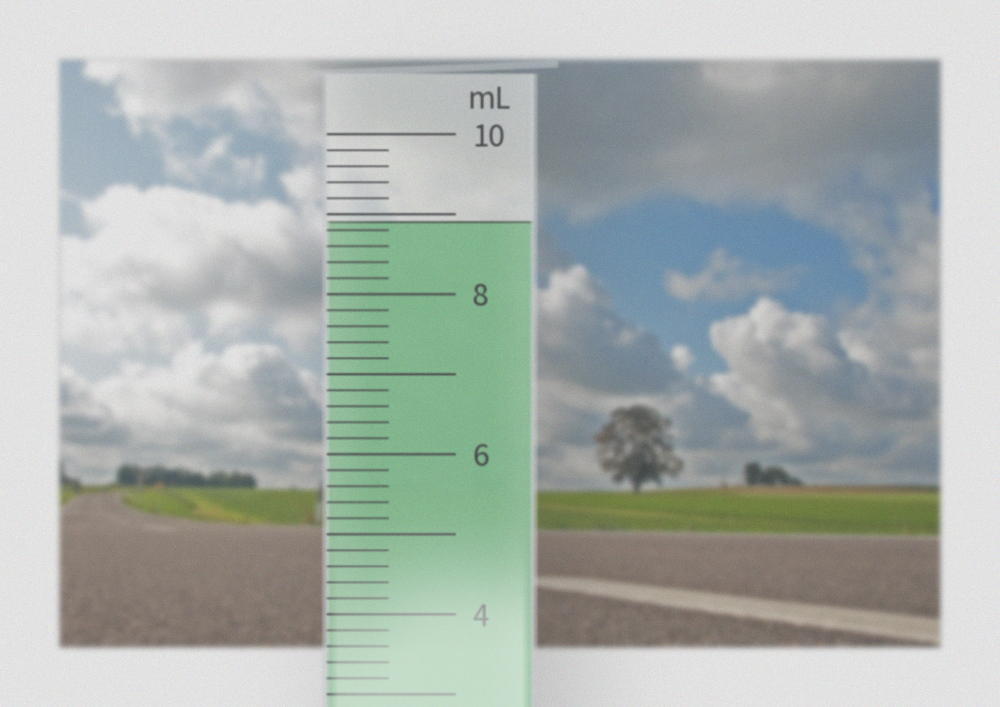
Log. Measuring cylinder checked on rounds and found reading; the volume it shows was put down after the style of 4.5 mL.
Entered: 8.9 mL
